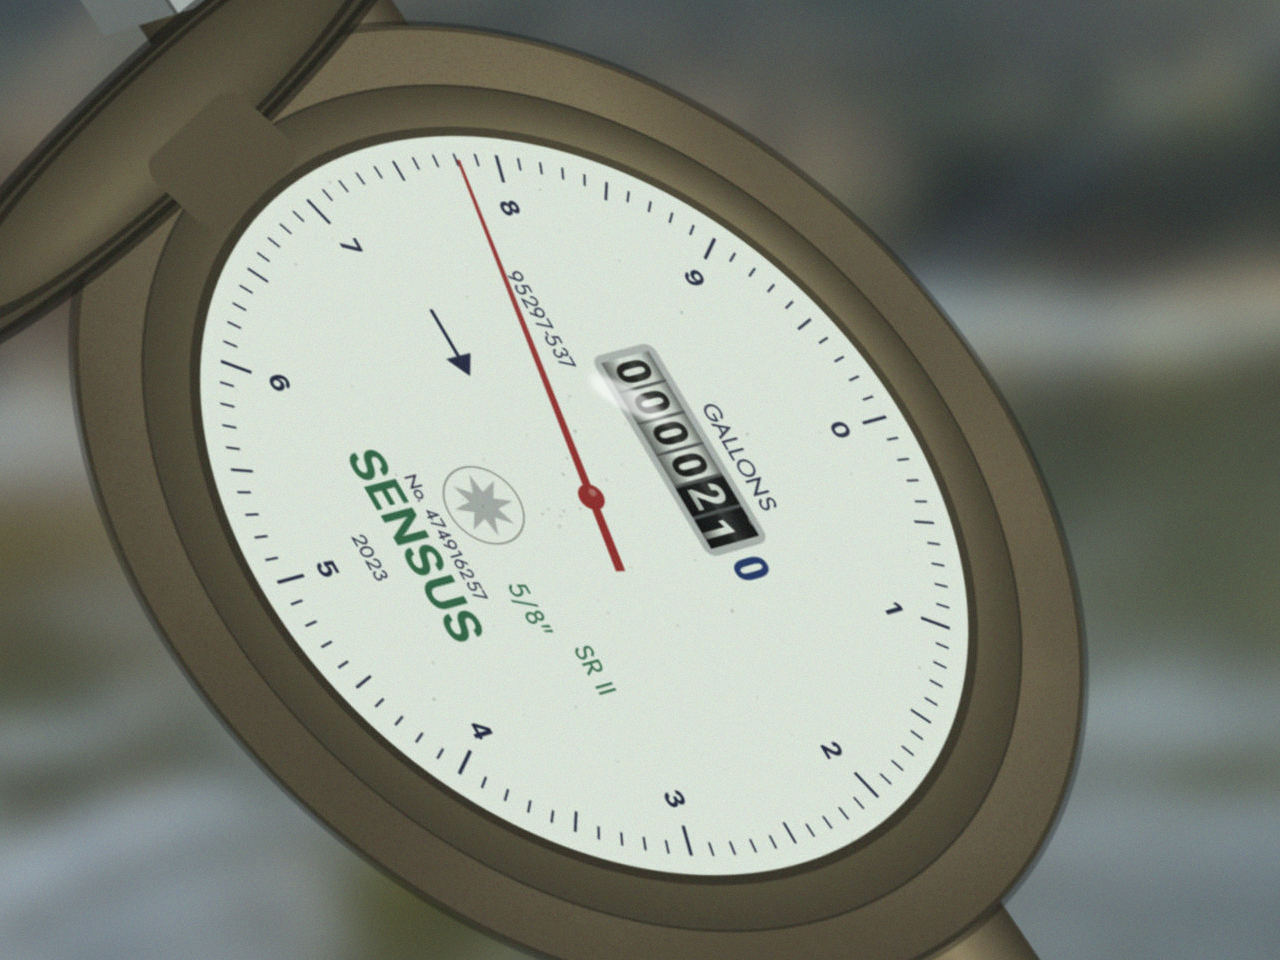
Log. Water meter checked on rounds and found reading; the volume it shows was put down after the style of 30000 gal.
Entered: 207.8 gal
